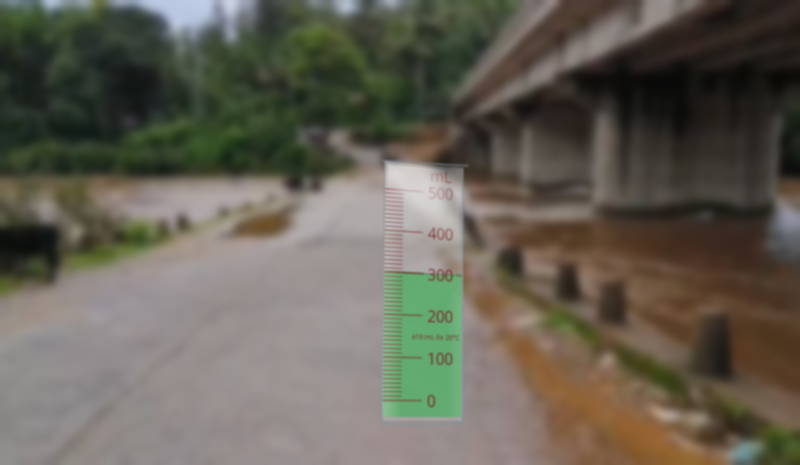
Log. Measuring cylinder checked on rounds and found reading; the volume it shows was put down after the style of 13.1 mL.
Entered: 300 mL
